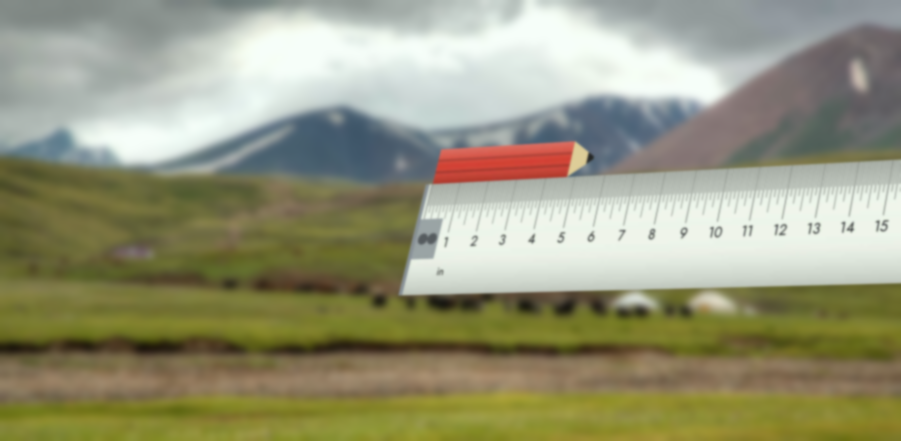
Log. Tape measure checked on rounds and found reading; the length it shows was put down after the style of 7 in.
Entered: 5.5 in
